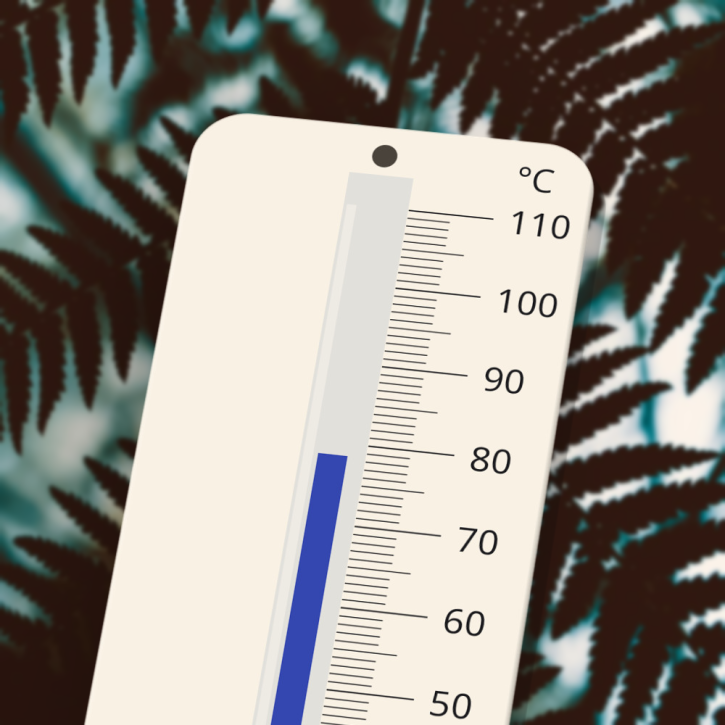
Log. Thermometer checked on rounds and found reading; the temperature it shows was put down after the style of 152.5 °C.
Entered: 78.5 °C
